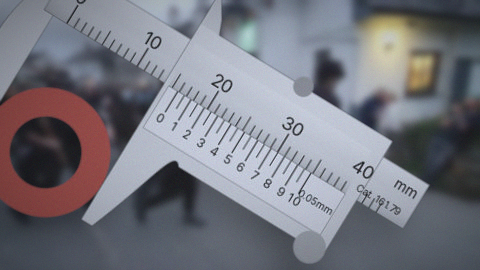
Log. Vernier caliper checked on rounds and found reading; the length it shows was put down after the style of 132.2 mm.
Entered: 15.8 mm
